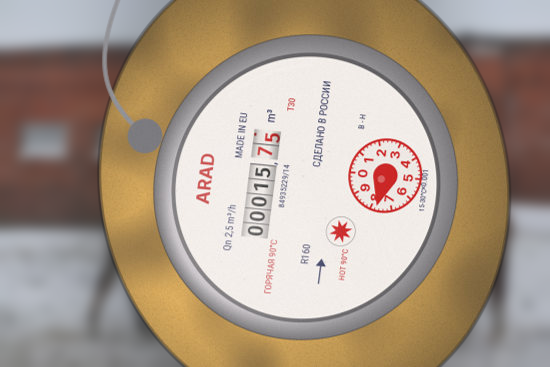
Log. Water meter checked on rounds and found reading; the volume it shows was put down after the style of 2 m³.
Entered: 15.747 m³
